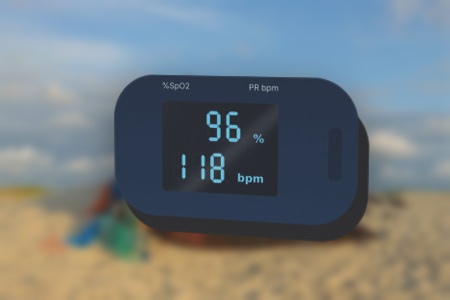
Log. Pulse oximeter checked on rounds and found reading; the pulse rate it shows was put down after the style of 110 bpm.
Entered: 118 bpm
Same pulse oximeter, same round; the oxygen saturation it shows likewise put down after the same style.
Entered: 96 %
